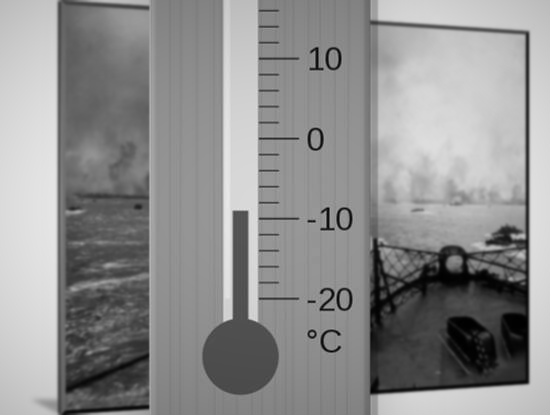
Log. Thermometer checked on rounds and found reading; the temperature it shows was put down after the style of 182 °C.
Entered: -9 °C
